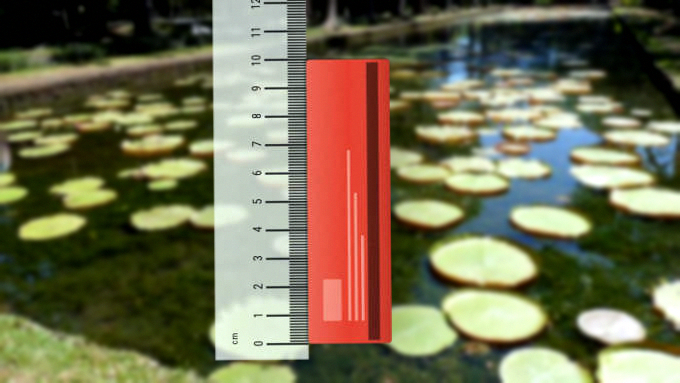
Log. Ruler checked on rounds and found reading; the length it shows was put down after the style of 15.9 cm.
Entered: 10 cm
